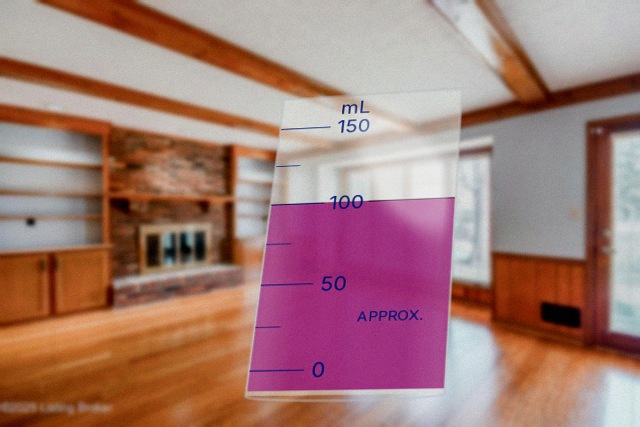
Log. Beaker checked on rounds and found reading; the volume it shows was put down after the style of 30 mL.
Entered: 100 mL
